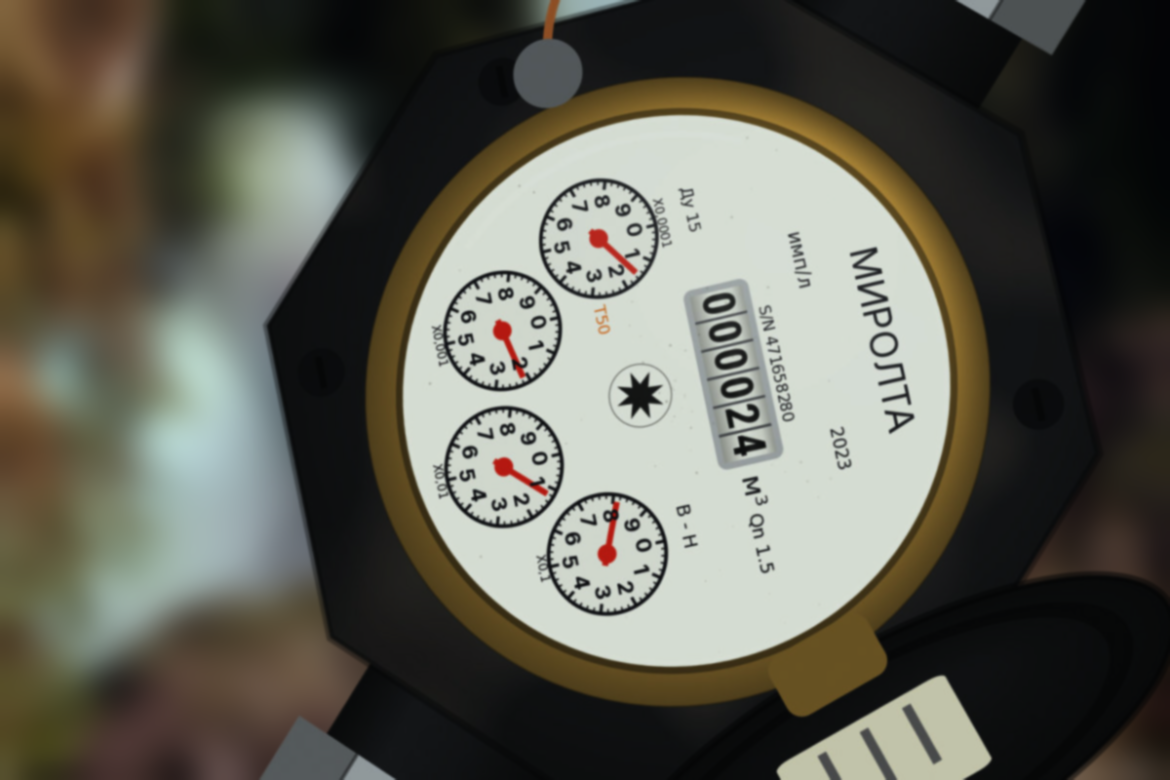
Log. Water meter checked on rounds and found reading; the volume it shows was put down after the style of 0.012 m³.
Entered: 24.8121 m³
